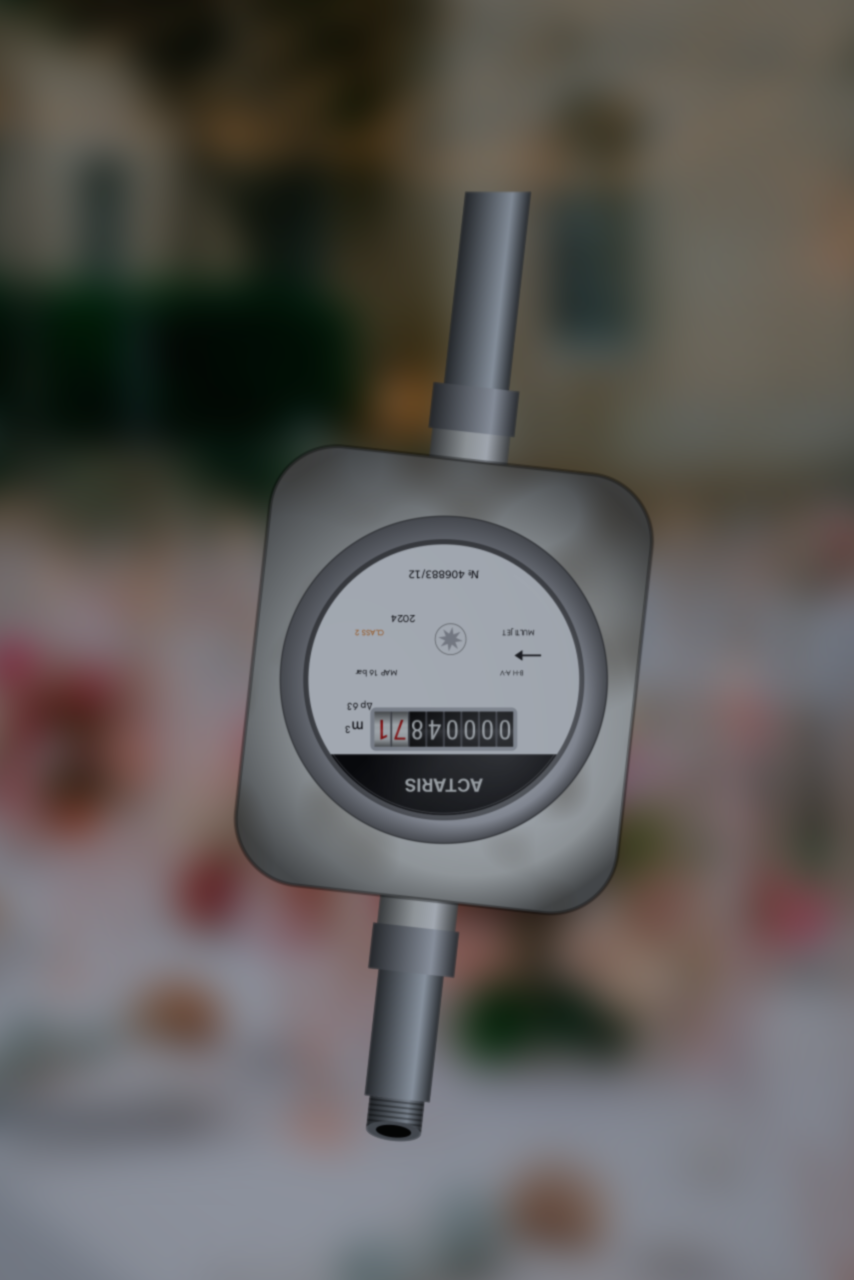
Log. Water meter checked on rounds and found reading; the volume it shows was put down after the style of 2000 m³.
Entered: 48.71 m³
